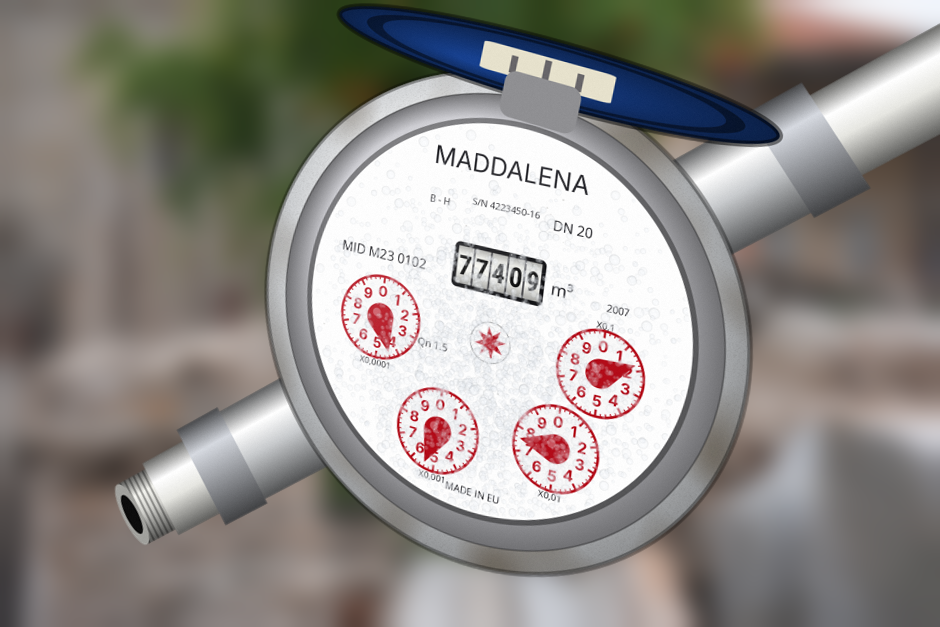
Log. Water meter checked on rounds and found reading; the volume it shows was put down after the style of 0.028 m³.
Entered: 77409.1754 m³
